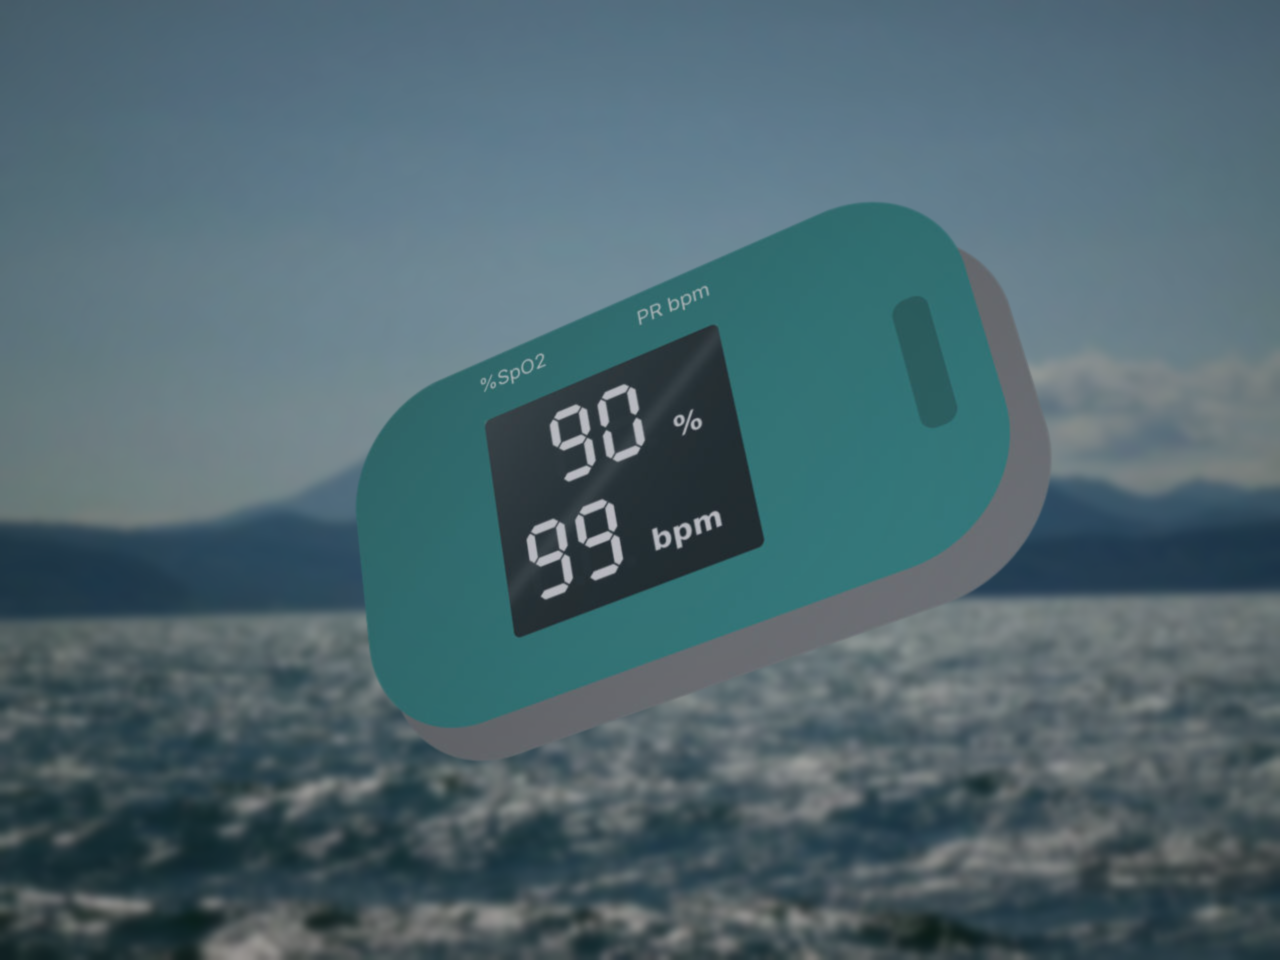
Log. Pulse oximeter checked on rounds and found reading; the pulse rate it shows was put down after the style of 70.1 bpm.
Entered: 99 bpm
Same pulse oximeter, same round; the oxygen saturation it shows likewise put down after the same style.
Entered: 90 %
